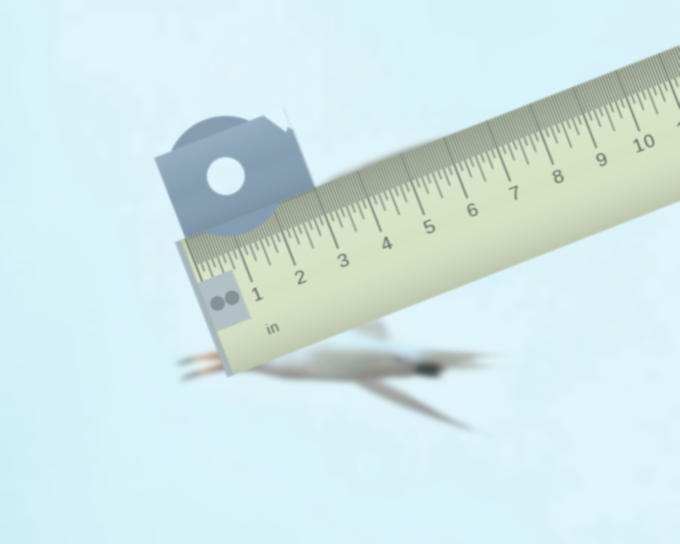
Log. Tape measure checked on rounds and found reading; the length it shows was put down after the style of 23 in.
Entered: 3 in
